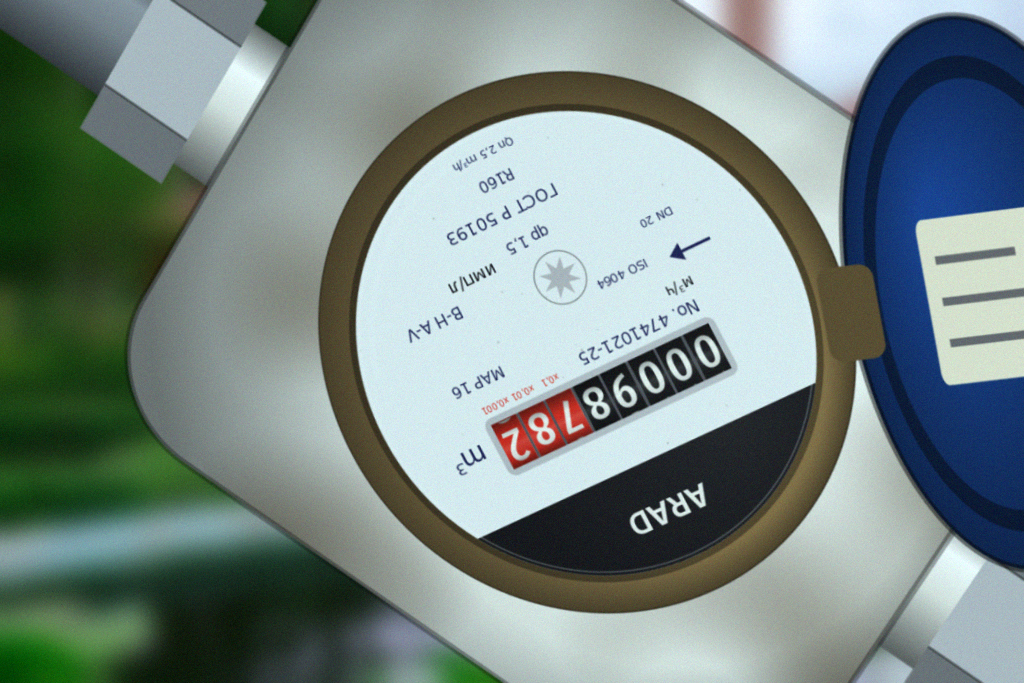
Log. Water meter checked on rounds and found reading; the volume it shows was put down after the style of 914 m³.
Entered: 98.782 m³
